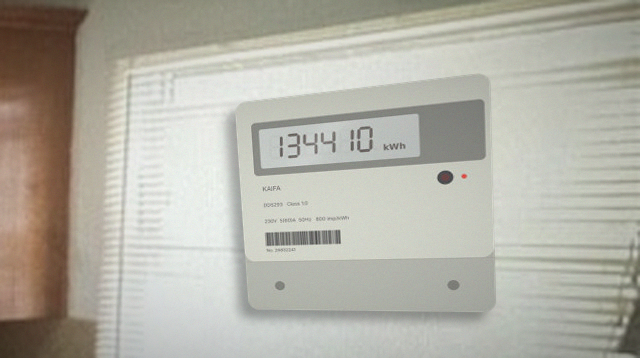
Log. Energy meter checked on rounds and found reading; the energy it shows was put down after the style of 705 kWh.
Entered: 134410 kWh
